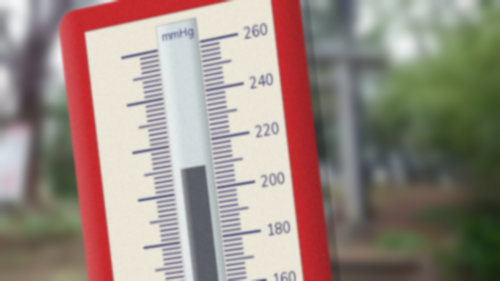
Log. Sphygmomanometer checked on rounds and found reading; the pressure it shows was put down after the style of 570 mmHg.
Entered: 210 mmHg
